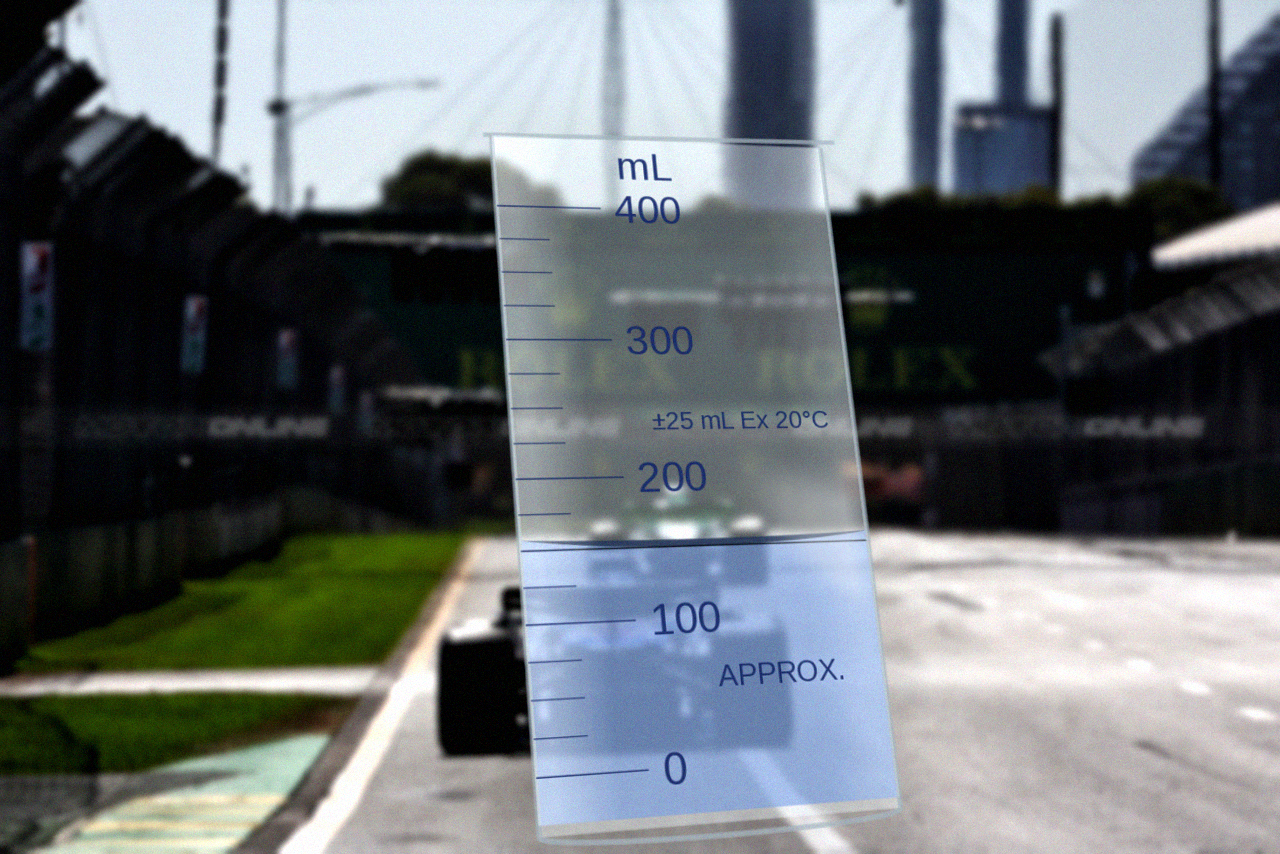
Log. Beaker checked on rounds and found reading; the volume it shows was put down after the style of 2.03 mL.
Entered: 150 mL
